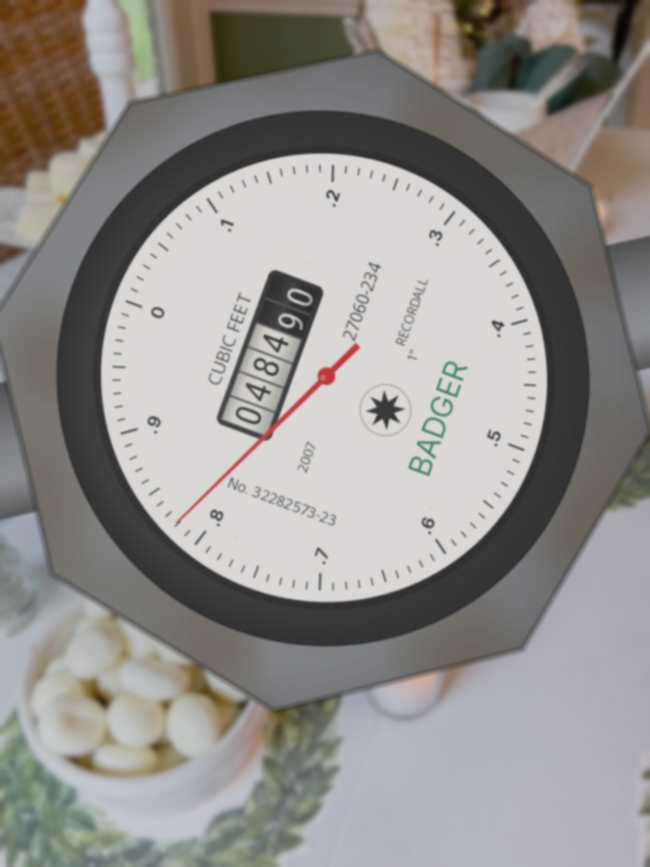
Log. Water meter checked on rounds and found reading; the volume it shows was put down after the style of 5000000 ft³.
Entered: 48489.82 ft³
